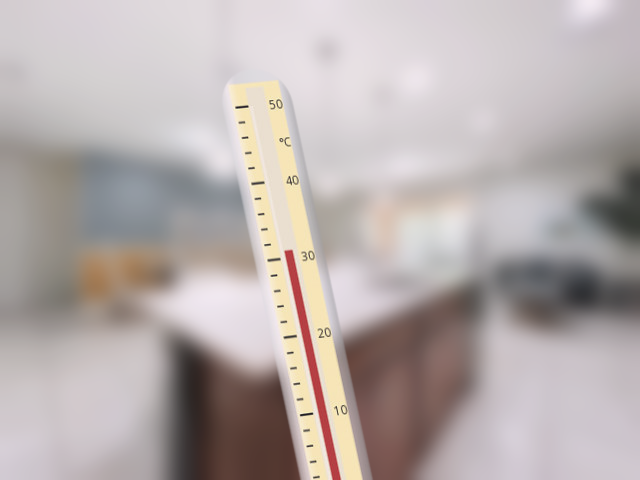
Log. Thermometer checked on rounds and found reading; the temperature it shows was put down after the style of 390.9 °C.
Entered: 31 °C
